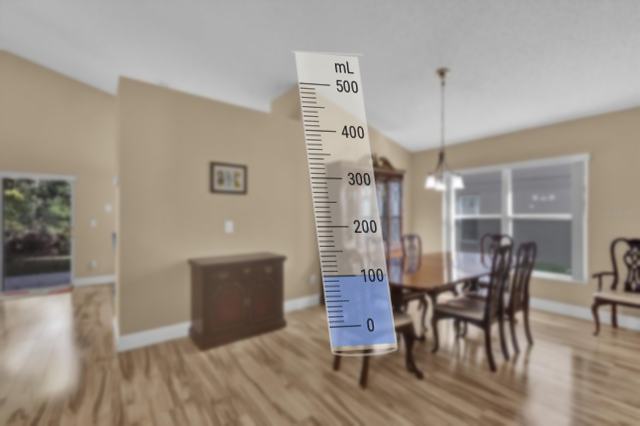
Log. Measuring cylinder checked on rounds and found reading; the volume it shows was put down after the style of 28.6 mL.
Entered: 100 mL
